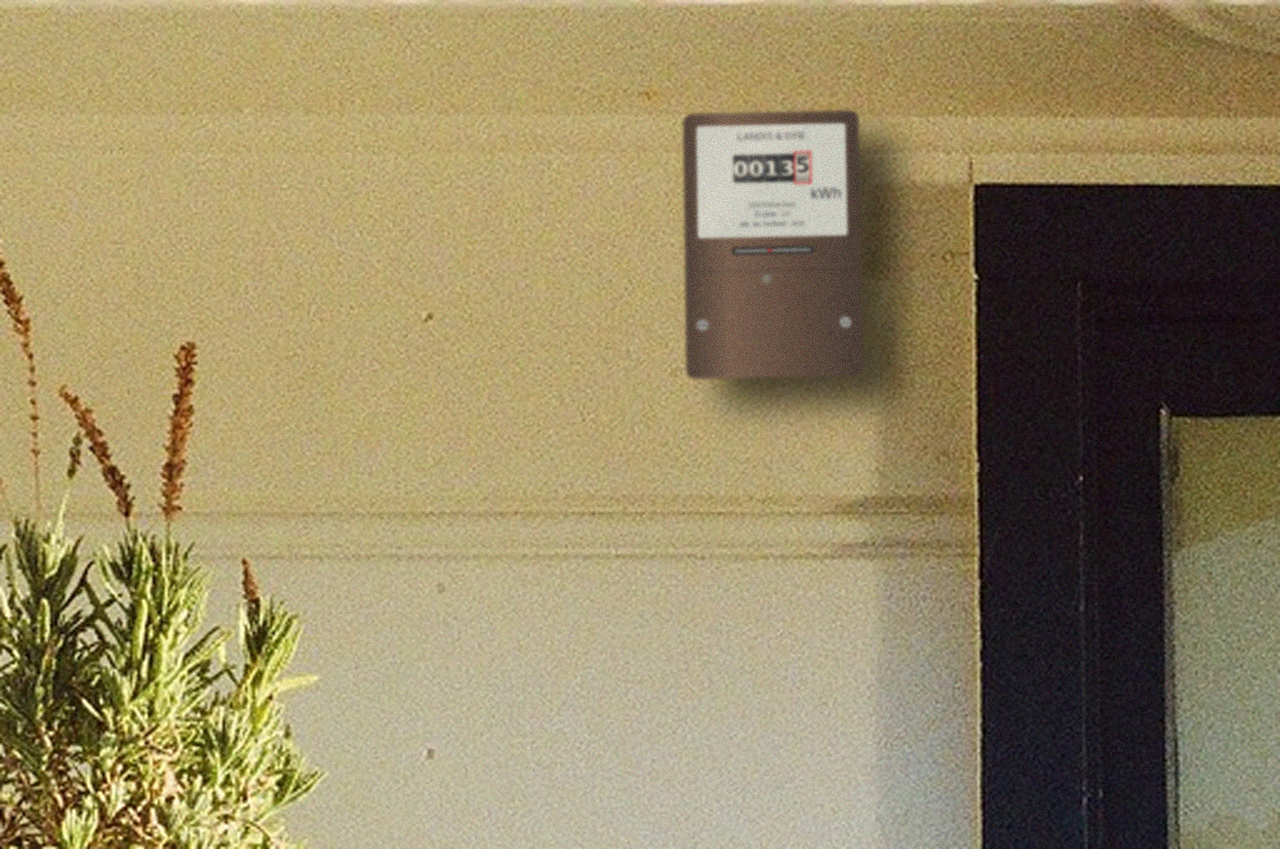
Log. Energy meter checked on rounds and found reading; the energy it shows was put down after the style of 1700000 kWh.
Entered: 13.5 kWh
